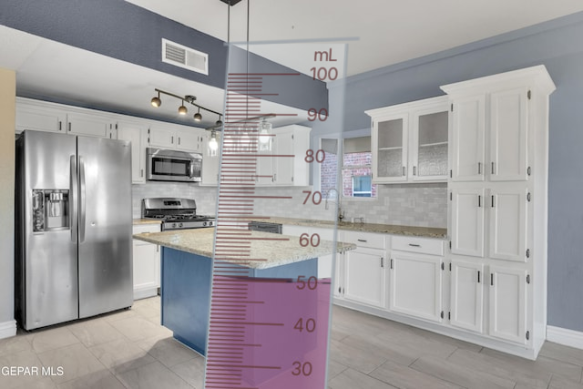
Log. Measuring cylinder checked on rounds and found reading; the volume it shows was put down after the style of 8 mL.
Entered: 50 mL
